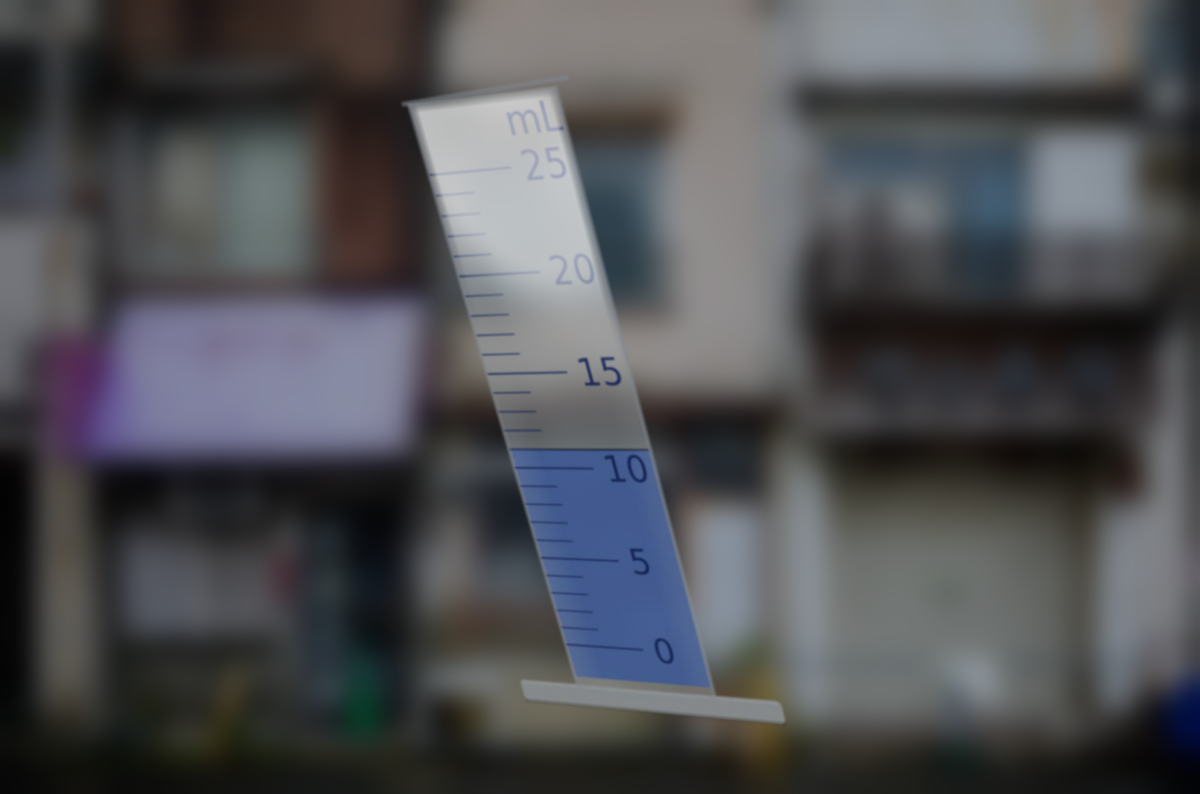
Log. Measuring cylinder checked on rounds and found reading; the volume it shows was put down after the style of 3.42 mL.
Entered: 11 mL
